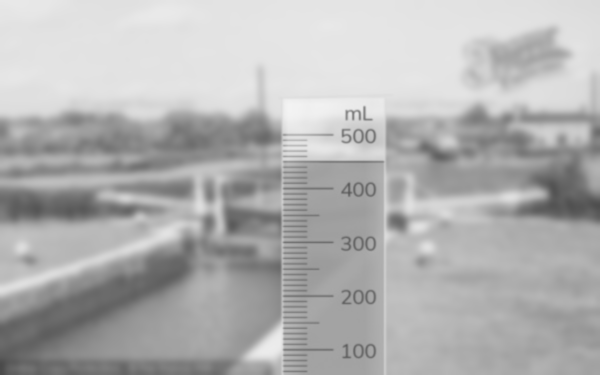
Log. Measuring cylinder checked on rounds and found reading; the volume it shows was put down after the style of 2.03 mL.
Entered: 450 mL
